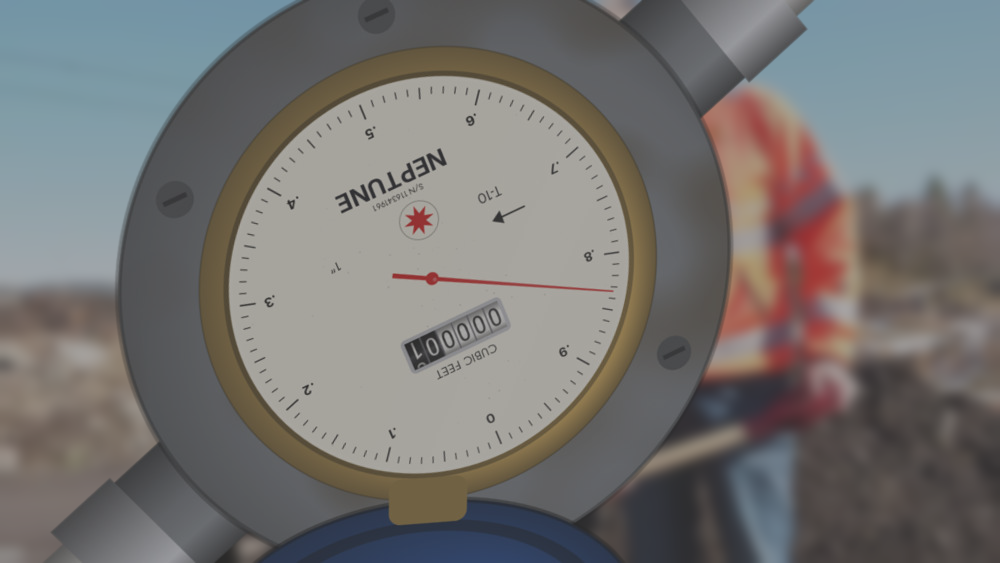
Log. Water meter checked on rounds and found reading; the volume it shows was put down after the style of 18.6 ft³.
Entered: 0.83 ft³
